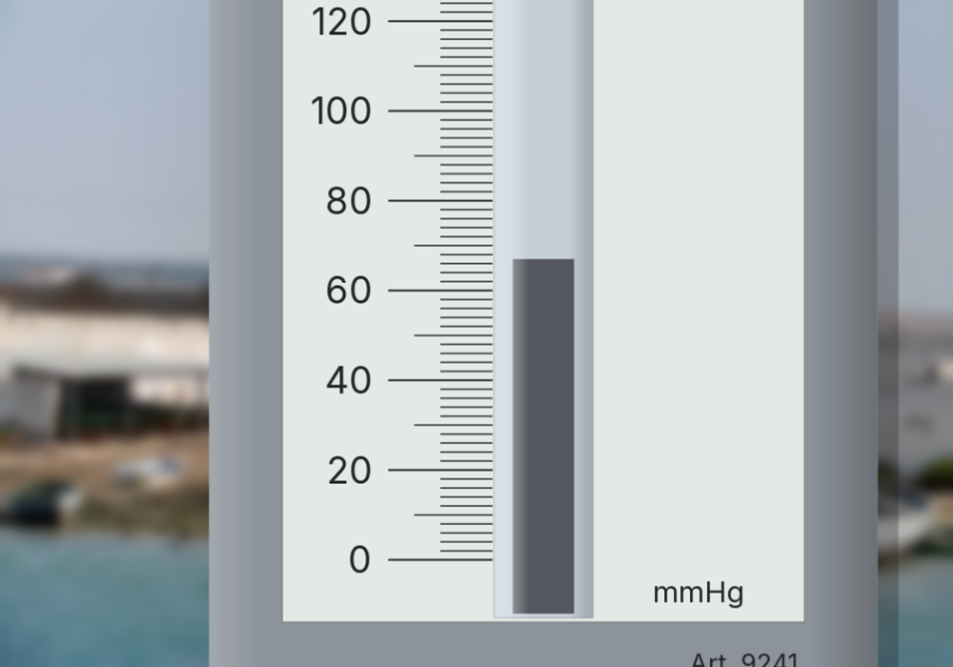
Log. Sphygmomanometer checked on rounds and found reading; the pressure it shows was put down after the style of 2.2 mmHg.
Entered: 67 mmHg
